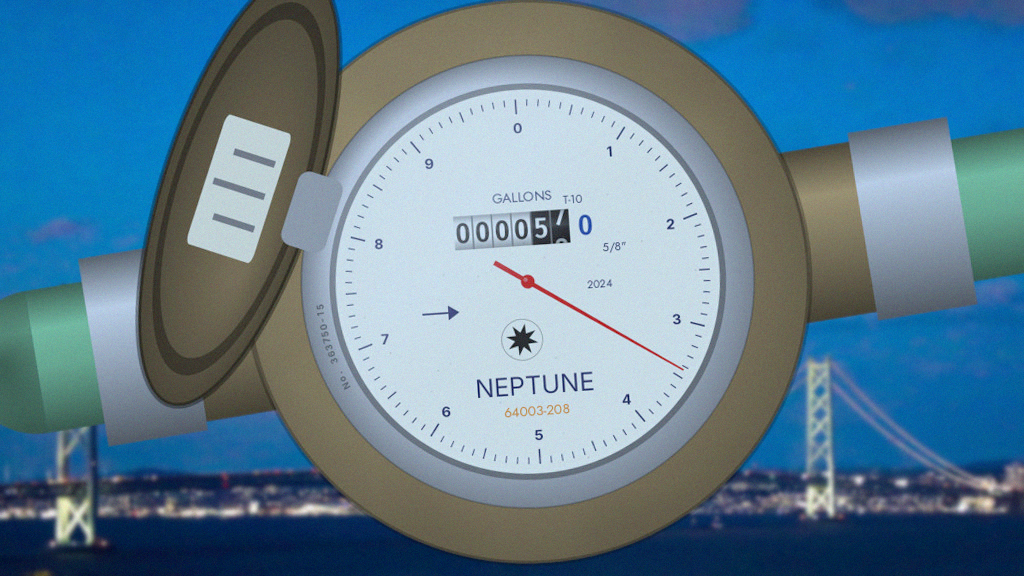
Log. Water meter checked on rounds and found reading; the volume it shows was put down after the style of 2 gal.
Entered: 573.4 gal
